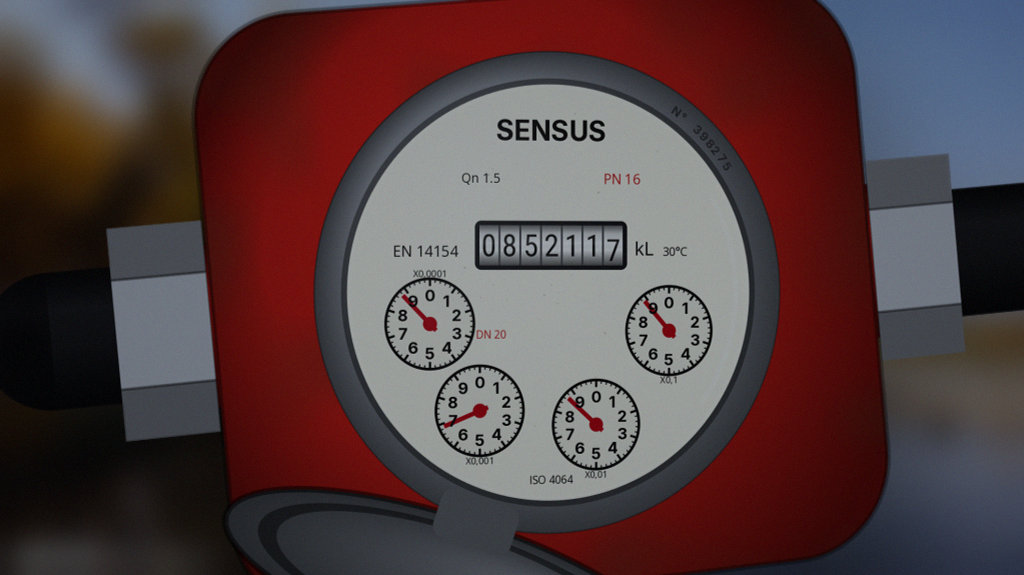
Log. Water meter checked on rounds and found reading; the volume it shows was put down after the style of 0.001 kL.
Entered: 852116.8868 kL
